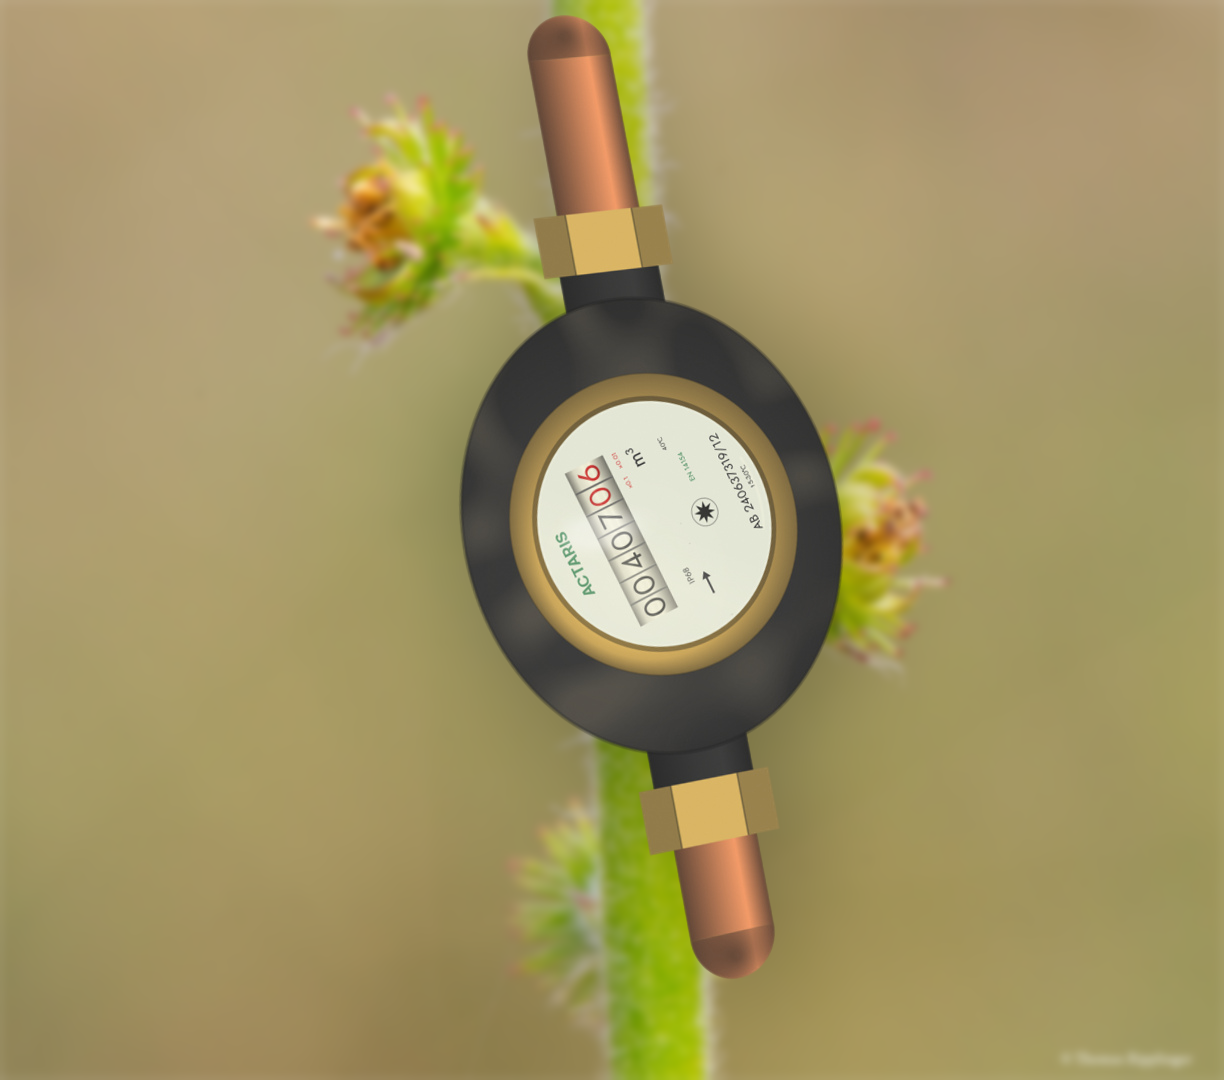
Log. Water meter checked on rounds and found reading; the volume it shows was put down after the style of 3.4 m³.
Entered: 407.06 m³
